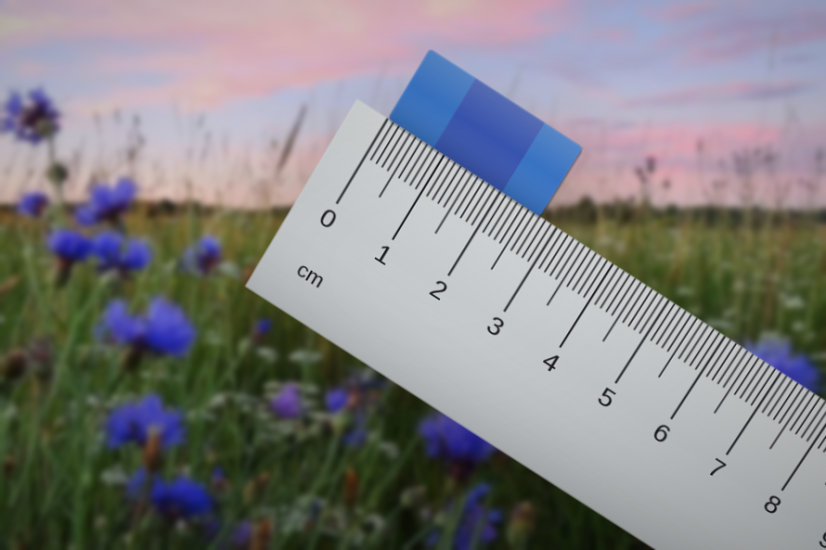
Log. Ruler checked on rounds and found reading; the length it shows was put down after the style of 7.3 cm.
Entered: 2.7 cm
